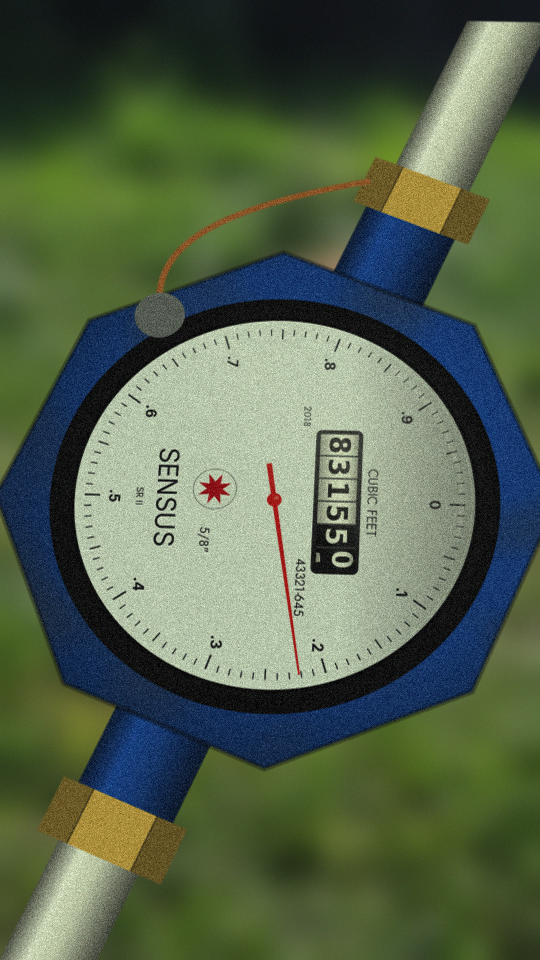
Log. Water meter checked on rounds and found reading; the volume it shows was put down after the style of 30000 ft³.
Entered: 831550.22 ft³
